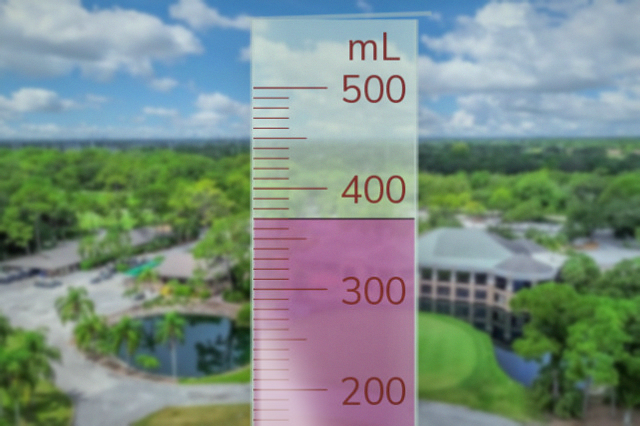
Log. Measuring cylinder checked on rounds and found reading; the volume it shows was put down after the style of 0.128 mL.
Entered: 370 mL
